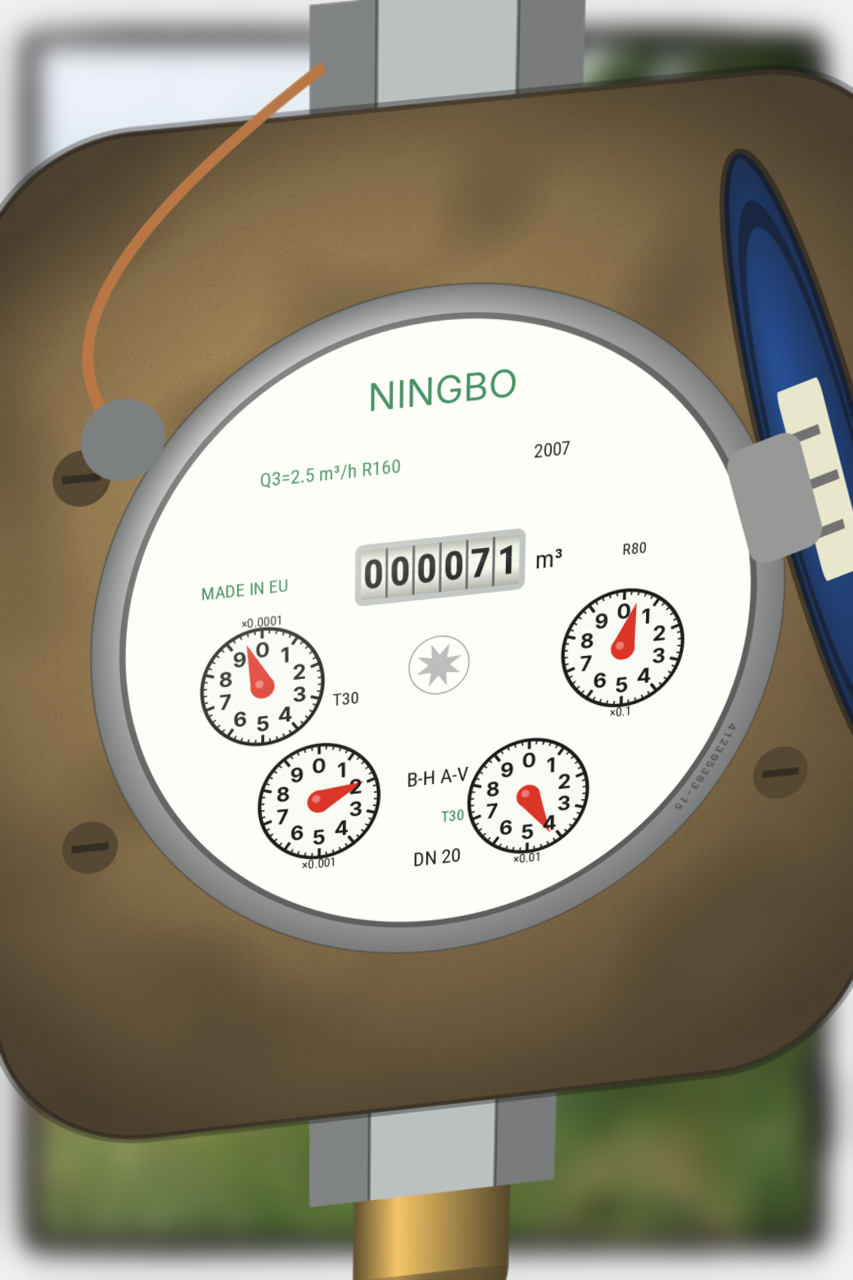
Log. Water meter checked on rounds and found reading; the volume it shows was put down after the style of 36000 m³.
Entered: 71.0419 m³
